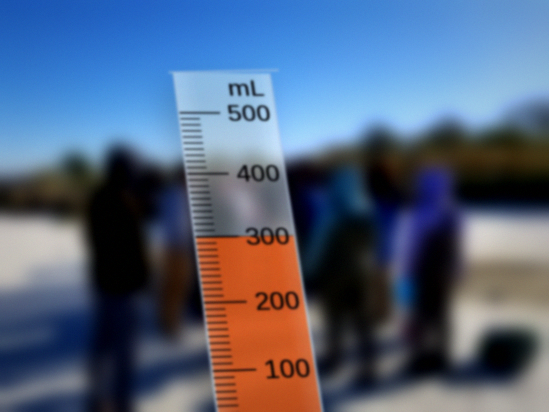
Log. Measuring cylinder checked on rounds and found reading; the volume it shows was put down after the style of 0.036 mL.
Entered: 300 mL
